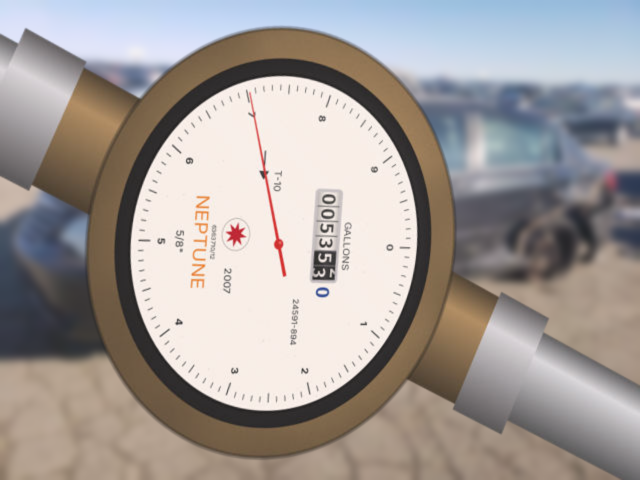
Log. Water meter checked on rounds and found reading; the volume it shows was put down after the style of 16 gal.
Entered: 53527.0 gal
